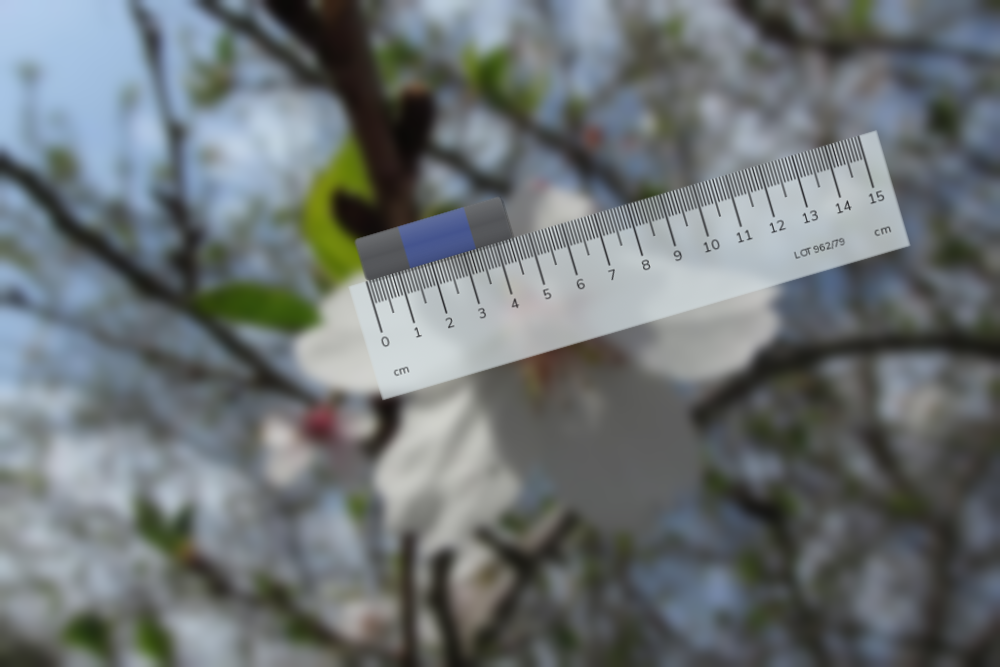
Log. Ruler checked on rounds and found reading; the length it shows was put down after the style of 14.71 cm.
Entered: 4.5 cm
